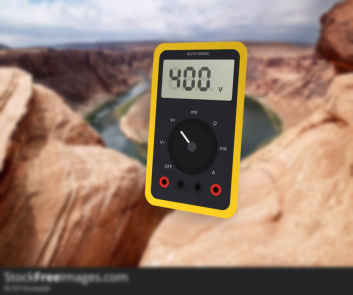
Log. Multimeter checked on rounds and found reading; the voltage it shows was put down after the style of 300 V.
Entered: 400 V
